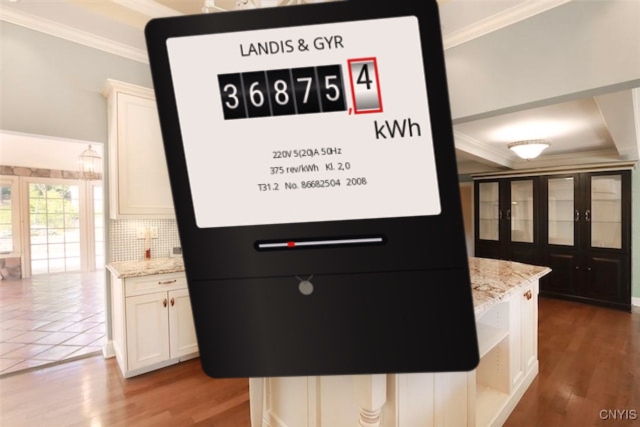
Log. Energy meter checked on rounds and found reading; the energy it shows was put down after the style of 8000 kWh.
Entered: 36875.4 kWh
